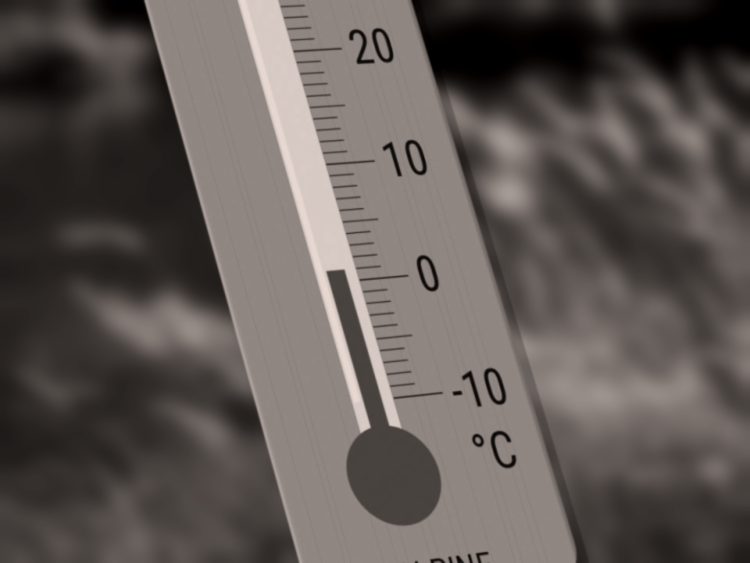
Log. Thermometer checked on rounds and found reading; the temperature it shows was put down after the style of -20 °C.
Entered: 1 °C
